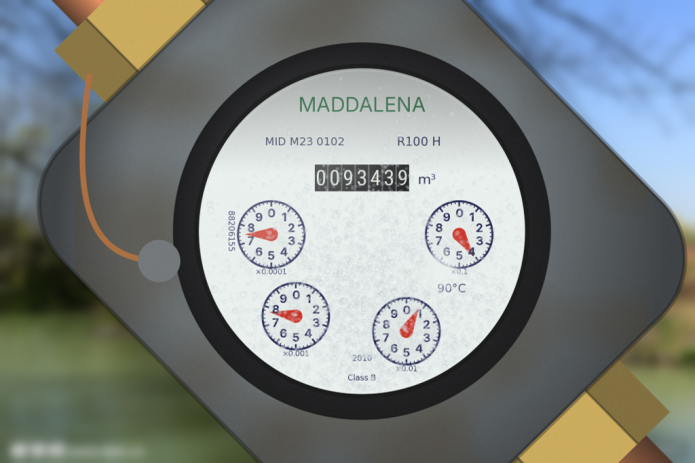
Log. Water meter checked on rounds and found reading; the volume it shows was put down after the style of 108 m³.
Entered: 93439.4077 m³
